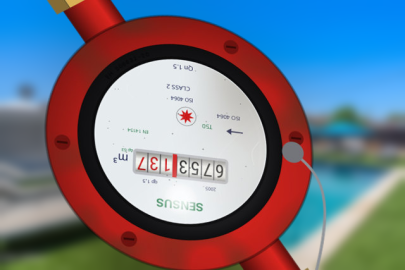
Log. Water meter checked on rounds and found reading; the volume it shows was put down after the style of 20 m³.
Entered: 6753.137 m³
